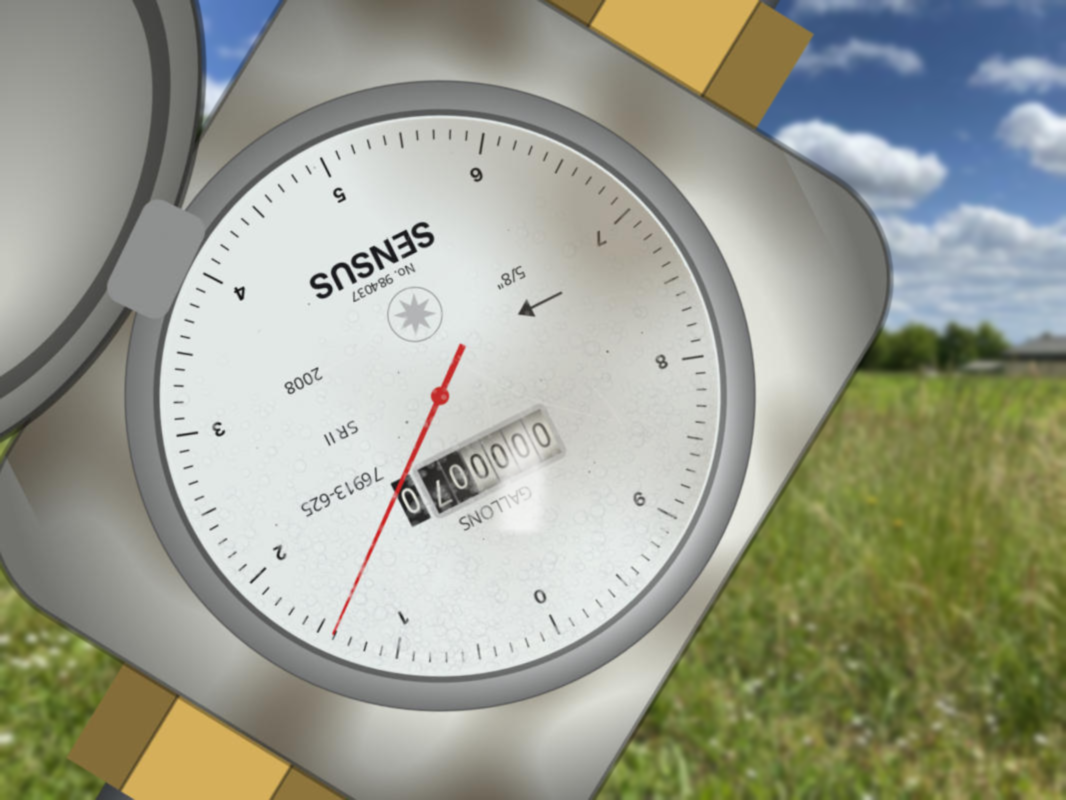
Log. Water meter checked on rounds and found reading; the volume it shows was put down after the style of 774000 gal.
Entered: 71.4 gal
